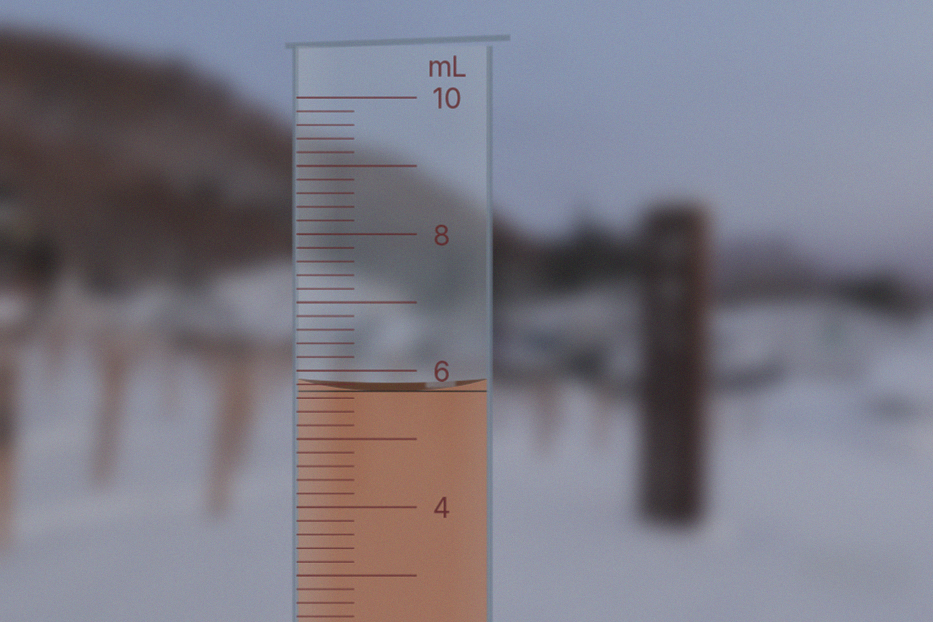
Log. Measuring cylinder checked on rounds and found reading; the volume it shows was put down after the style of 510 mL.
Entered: 5.7 mL
